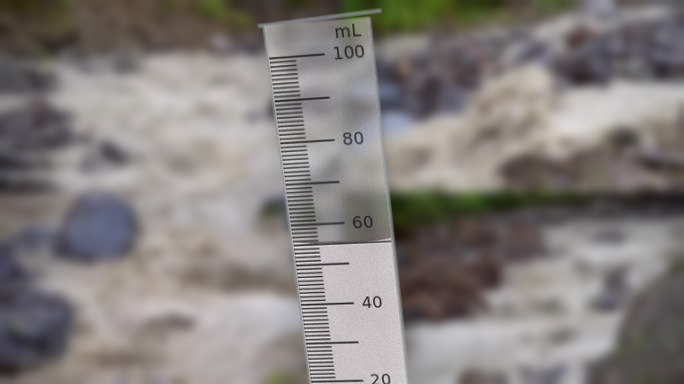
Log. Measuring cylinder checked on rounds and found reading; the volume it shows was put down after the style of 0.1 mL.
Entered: 55 mL
